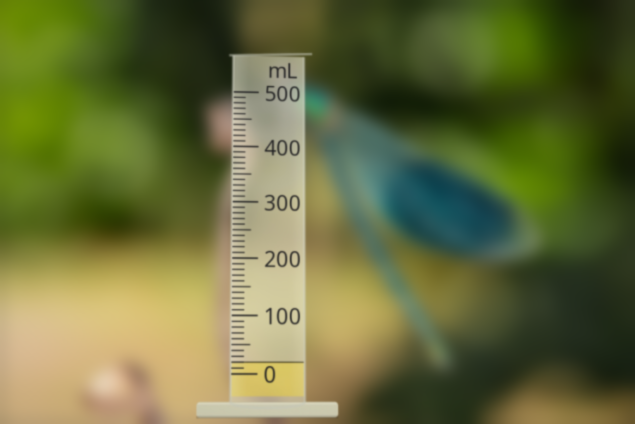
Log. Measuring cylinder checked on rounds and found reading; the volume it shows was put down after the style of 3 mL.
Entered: 20 mL
